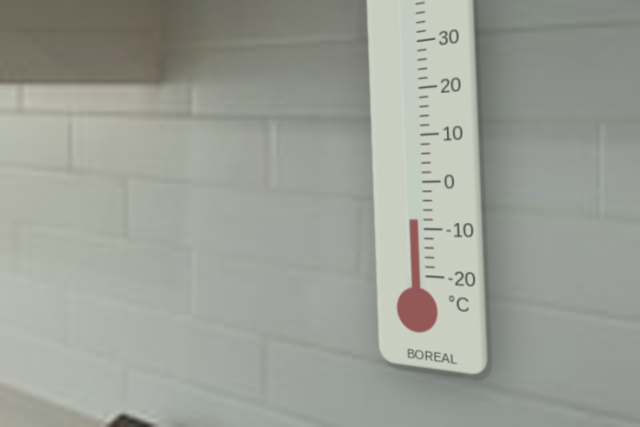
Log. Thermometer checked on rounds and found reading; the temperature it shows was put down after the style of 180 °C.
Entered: -8 °C
